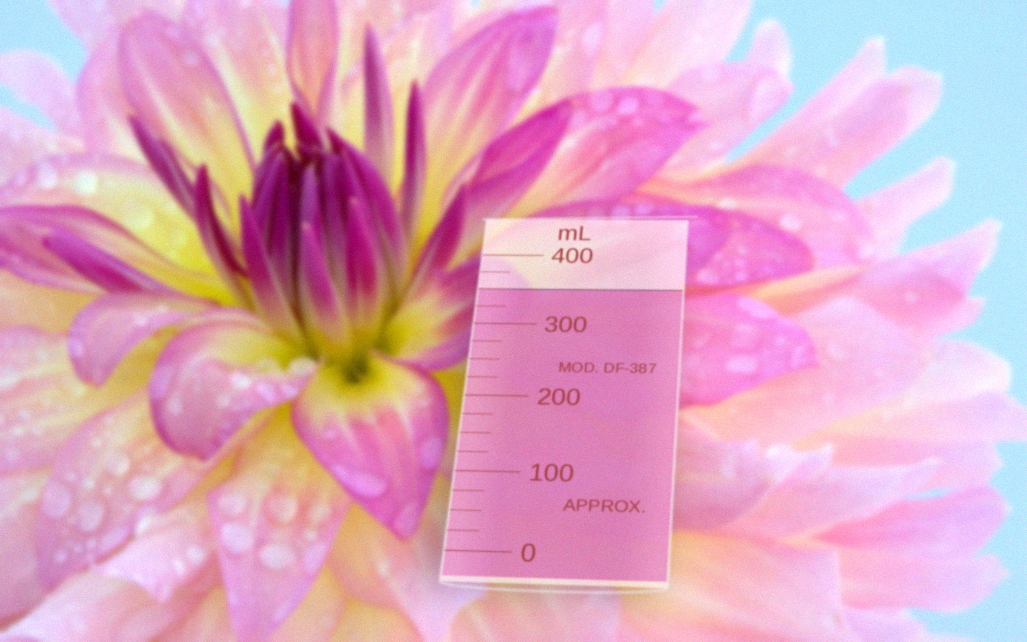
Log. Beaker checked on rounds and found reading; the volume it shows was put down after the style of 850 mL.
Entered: 350 mL
